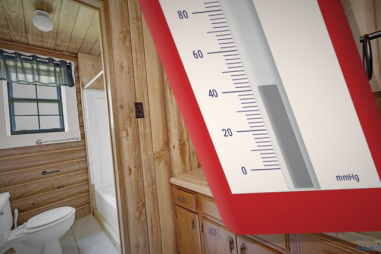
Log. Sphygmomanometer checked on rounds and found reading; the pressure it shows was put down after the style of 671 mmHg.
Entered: 42 mmHg
